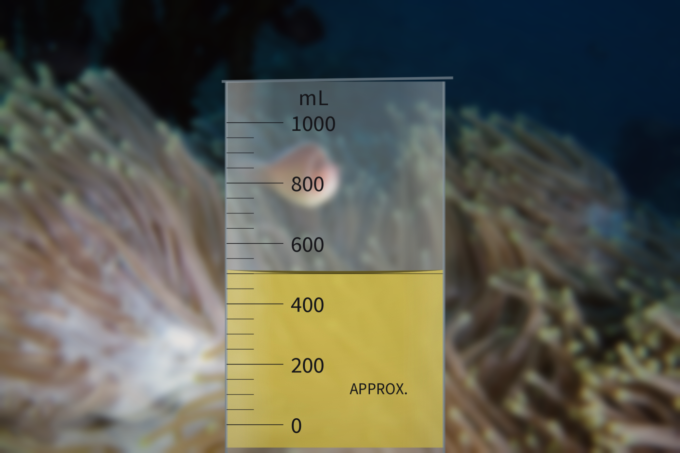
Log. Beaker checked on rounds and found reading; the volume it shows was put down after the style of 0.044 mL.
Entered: 500 mL
